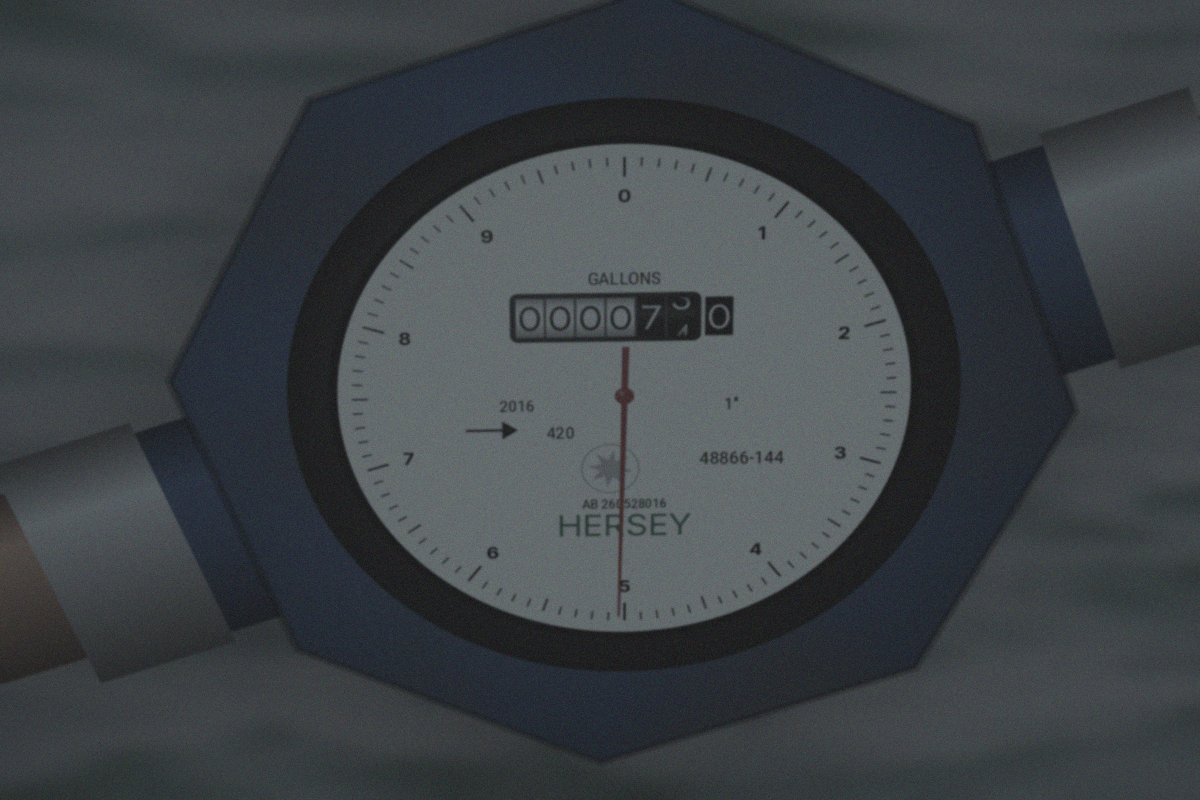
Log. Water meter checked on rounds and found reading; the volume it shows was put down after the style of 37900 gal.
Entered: 735.0 gal
